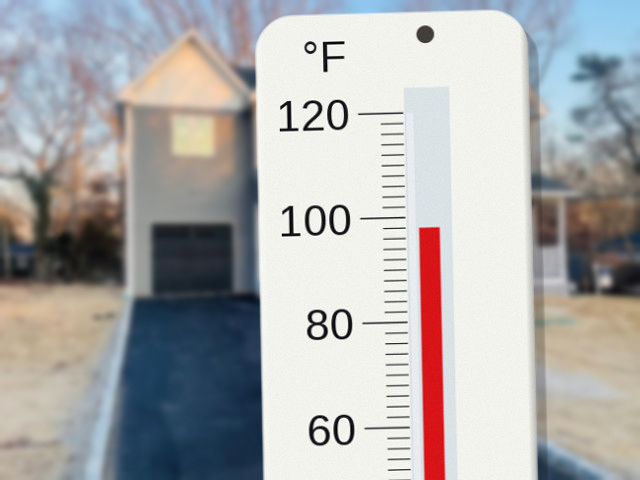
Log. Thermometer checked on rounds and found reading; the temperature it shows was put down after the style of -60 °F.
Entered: 98 °F
